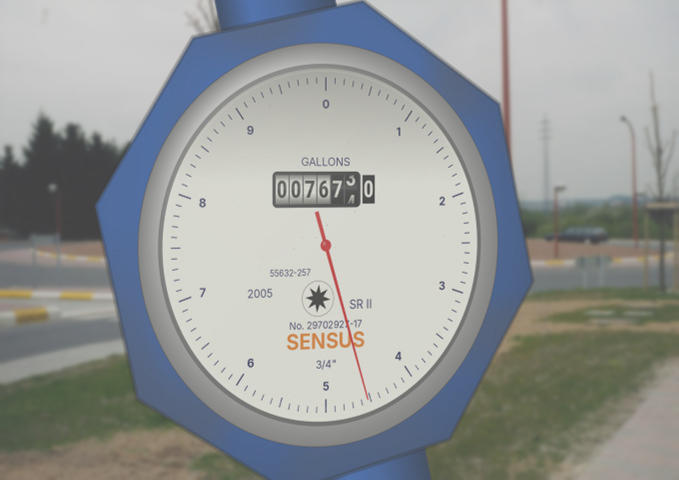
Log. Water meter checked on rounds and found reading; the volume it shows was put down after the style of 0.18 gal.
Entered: 76734.5 gal
